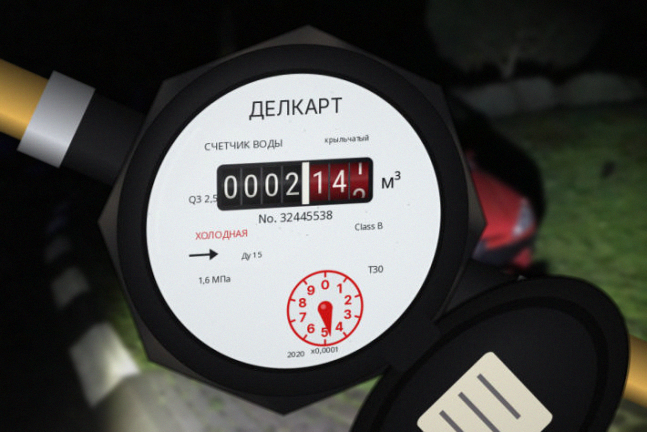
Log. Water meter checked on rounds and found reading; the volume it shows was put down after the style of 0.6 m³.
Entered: 2.1414 m³
